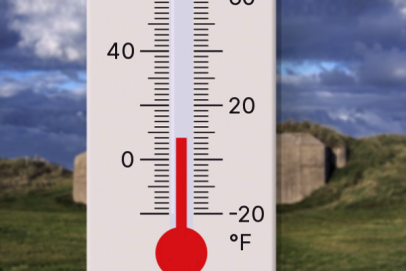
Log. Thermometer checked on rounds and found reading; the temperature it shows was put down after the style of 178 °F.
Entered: 8 °F
